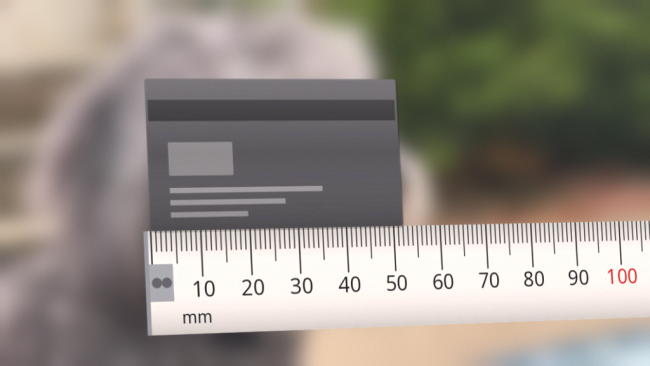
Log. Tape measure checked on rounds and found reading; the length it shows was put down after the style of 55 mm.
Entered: 52 mm
